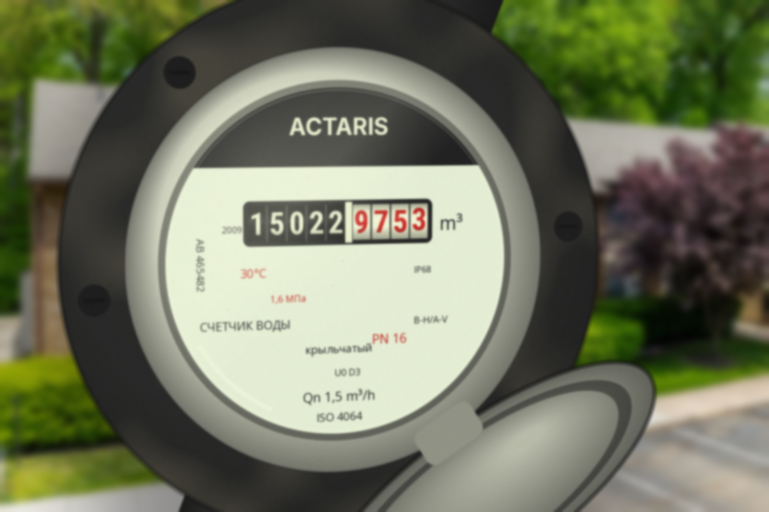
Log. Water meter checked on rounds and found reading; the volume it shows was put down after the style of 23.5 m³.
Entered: 15022.9753 m³
